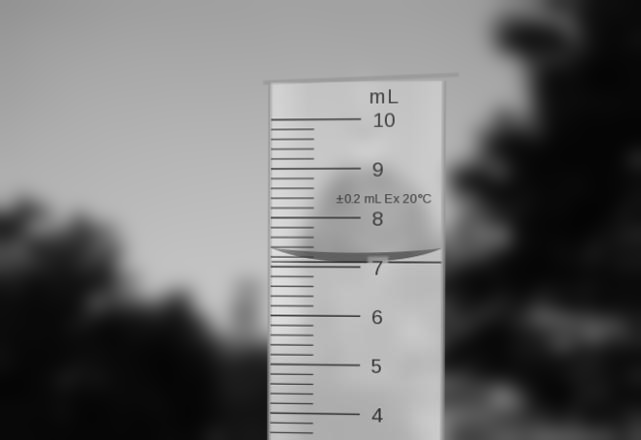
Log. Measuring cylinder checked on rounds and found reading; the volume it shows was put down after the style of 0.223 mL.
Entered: 7.1 mL
